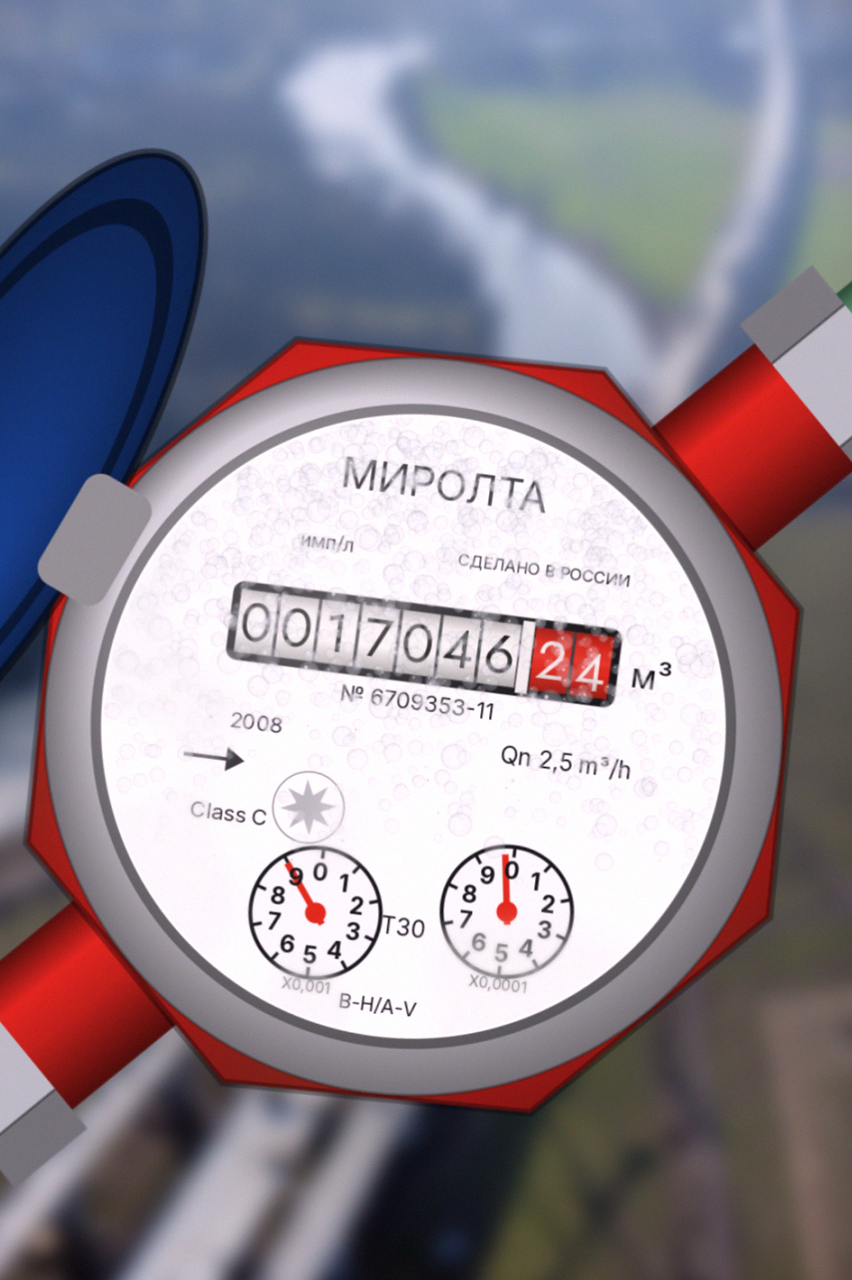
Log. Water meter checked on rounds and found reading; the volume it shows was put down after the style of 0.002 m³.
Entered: 17046.2389 m³
